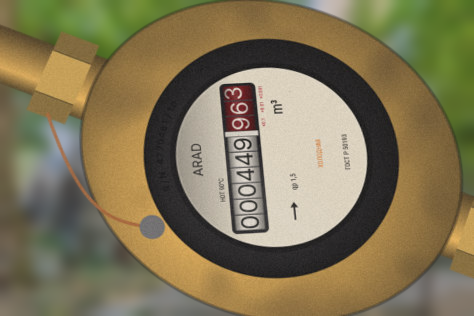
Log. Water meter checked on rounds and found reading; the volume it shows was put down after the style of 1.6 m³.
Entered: 449.963 m³
